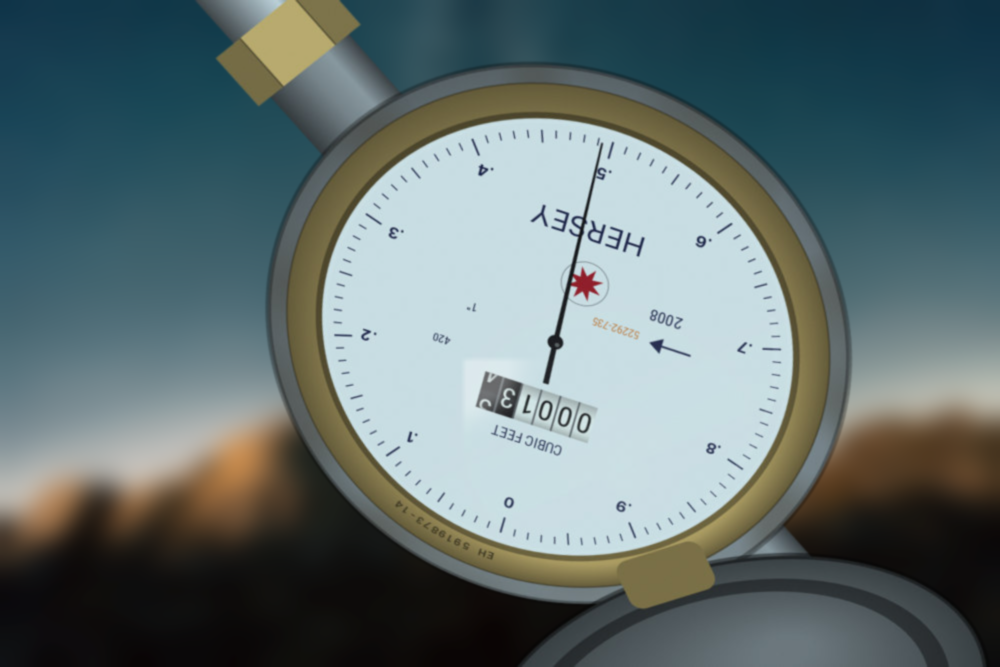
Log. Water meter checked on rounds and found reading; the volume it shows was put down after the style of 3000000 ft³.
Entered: 133.49 ft³
